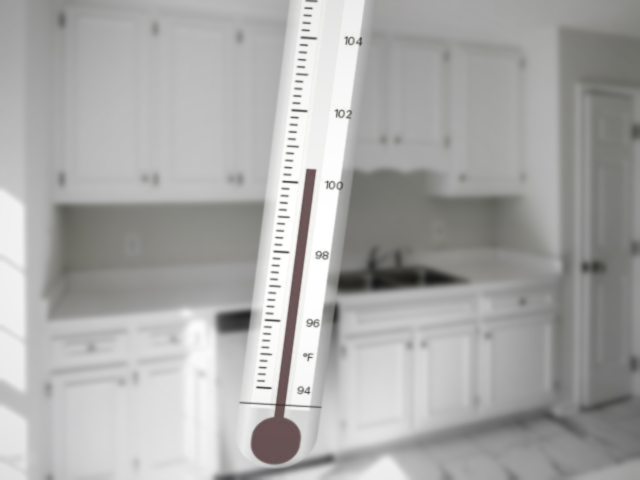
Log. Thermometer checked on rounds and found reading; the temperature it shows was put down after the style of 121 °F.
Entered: 100.4 °F
